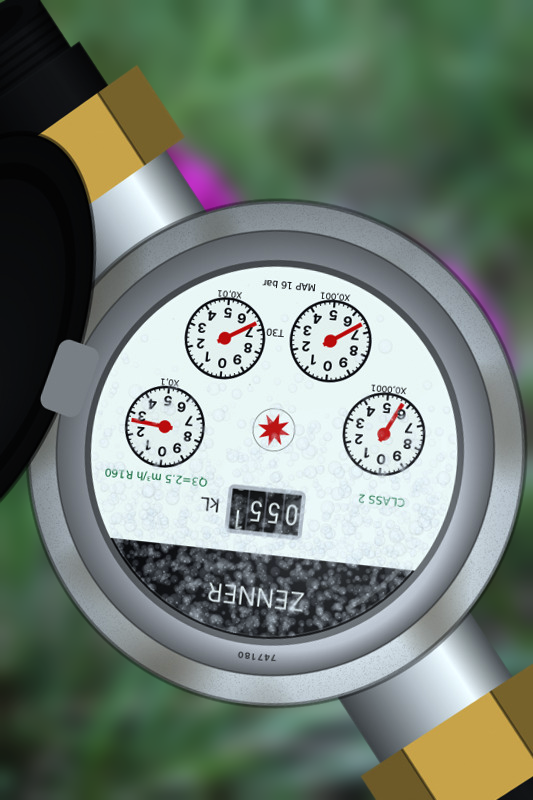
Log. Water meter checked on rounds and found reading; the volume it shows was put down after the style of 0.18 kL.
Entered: 551.2665 kL
